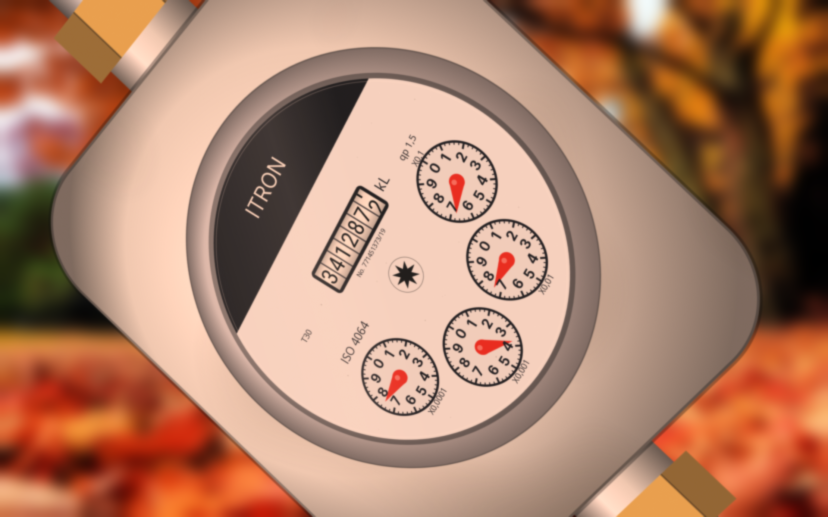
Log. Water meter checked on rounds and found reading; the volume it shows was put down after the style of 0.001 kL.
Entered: 3412871.6737 kL
